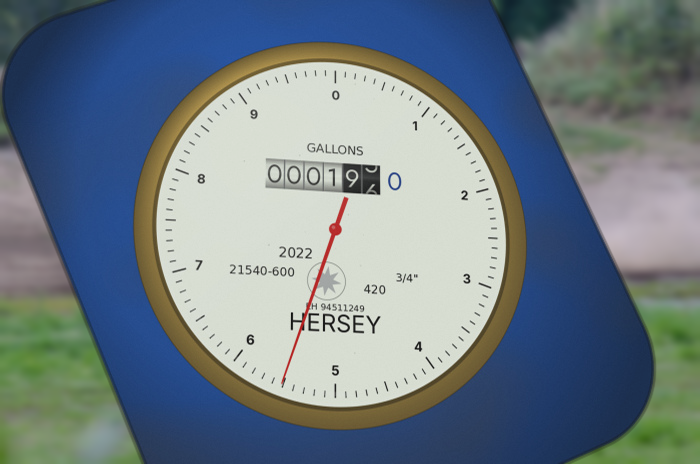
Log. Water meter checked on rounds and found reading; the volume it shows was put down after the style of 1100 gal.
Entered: 1955.5 gal
